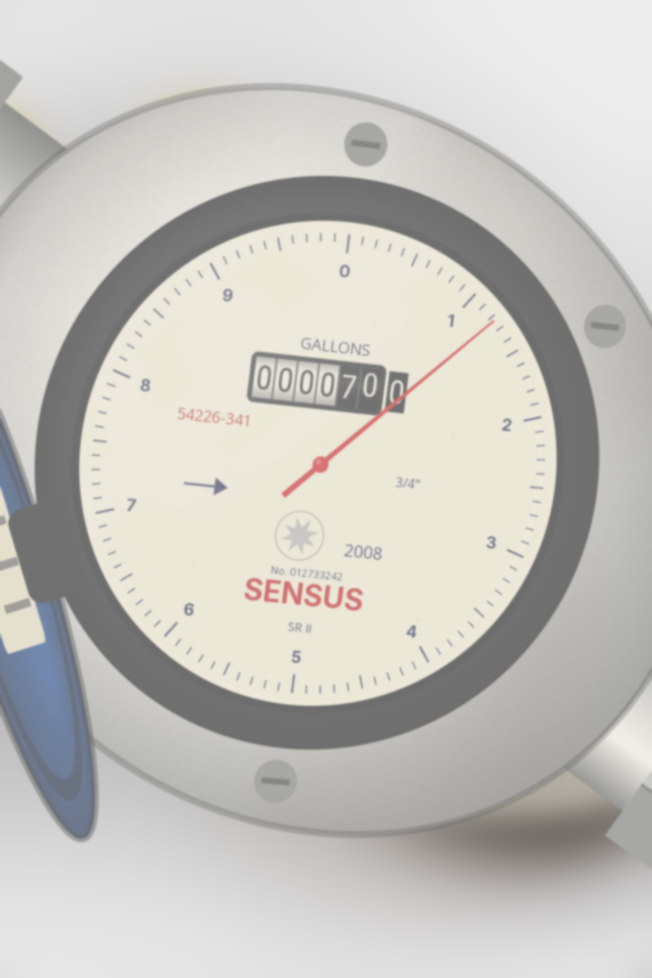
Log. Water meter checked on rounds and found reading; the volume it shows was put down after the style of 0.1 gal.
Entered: 701.2 gal
